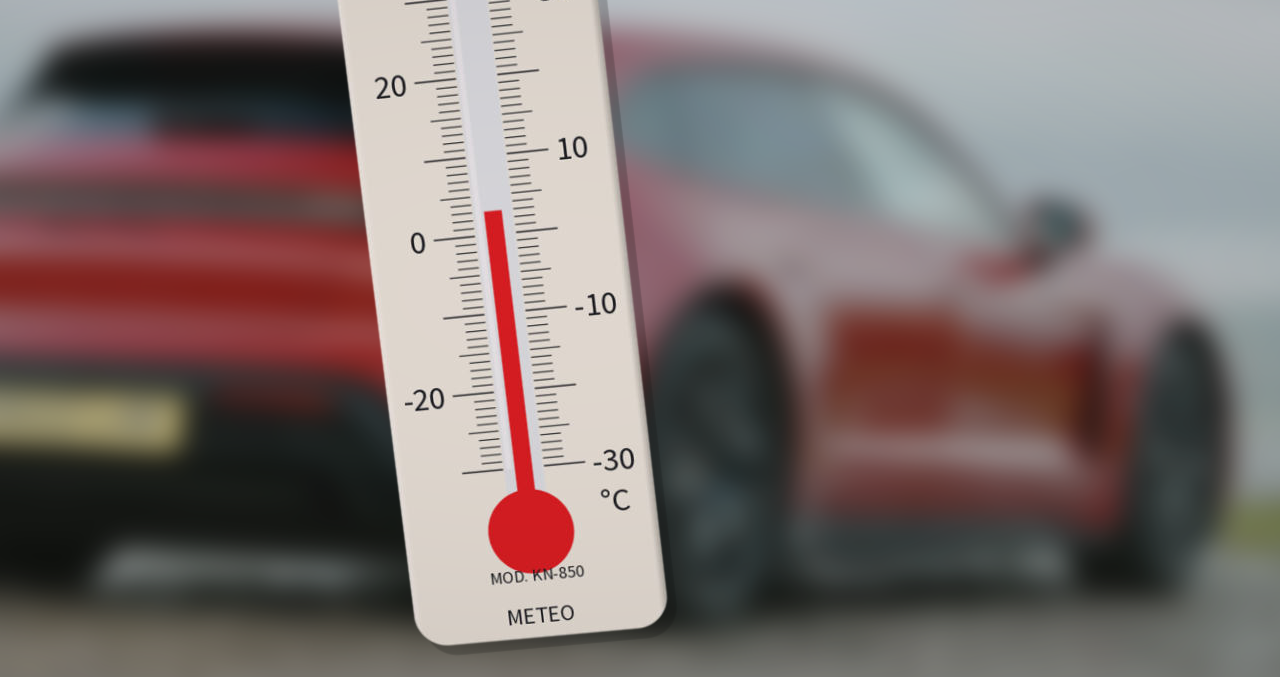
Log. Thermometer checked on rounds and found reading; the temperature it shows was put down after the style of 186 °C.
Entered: 3 °C
